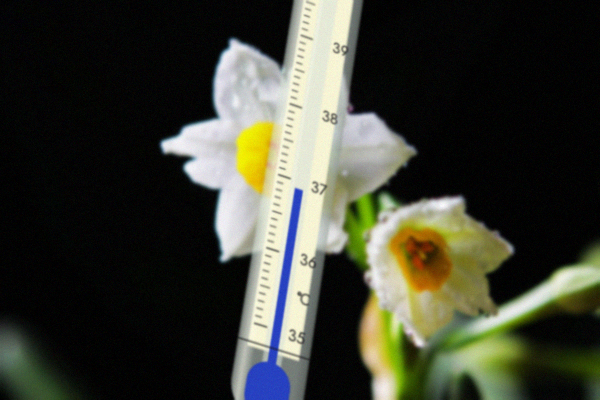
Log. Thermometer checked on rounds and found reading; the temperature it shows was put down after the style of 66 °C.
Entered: 36.9 °C
